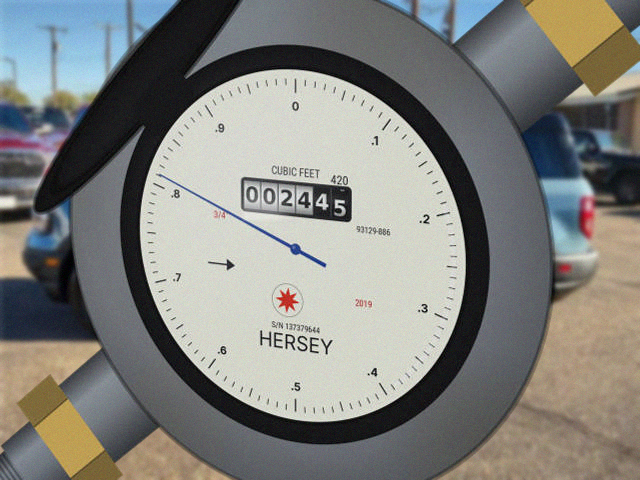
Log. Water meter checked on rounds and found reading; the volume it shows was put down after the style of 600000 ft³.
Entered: 2444.81 ft³
